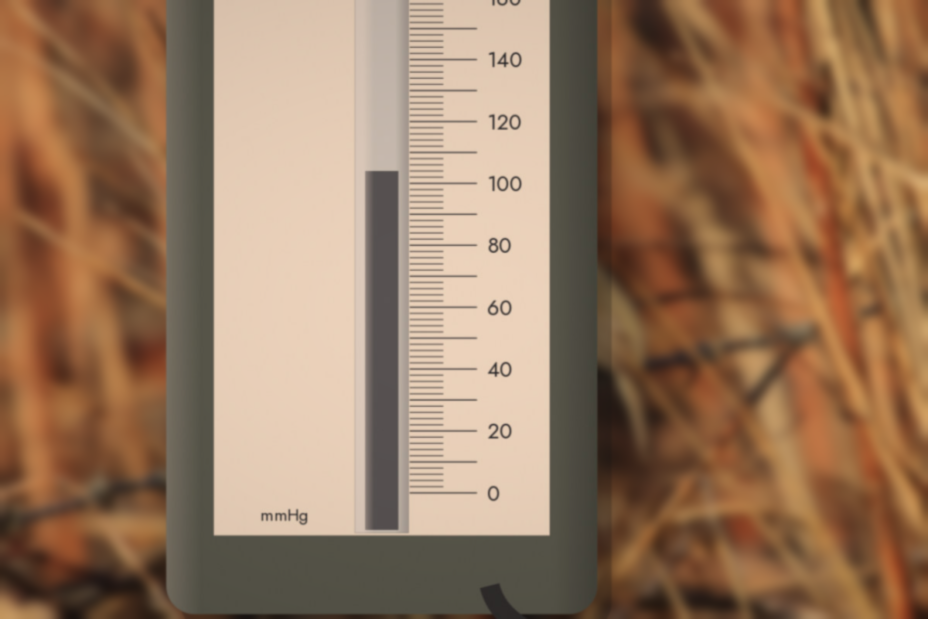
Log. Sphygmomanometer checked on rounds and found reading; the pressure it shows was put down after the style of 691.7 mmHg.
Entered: 104 mmHg
